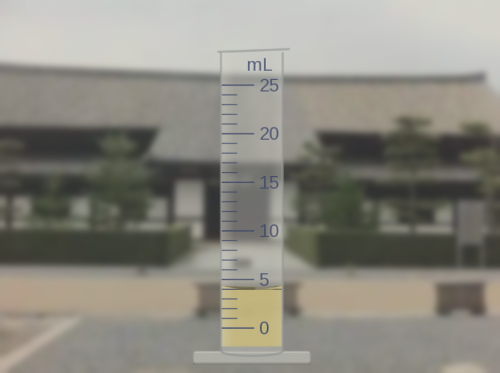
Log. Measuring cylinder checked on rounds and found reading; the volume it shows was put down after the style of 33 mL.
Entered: 4 mL
